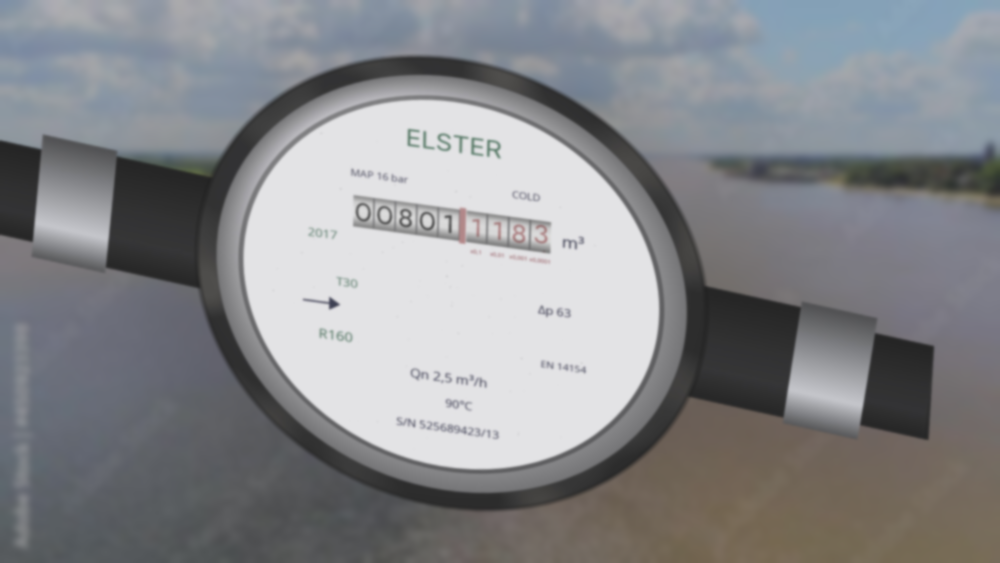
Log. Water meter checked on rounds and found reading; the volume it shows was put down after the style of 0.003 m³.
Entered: 801.1183 m³
